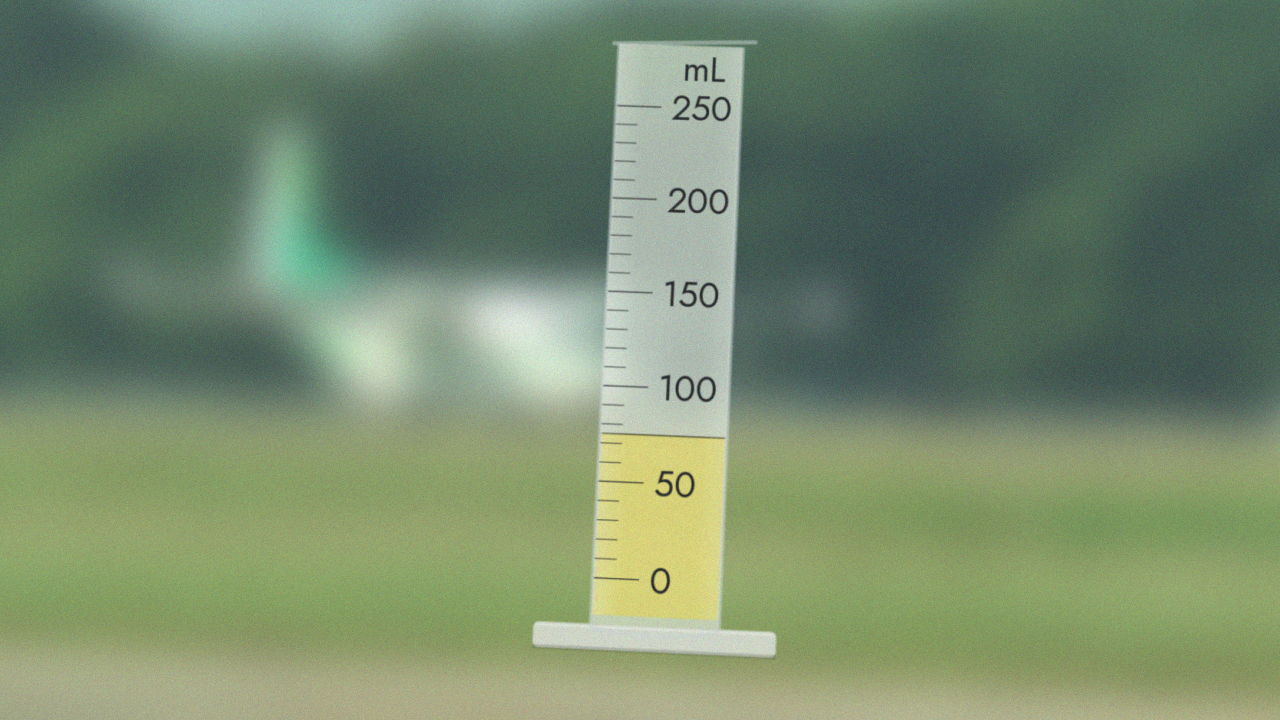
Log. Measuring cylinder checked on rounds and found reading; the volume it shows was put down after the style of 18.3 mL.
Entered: 75 mL
